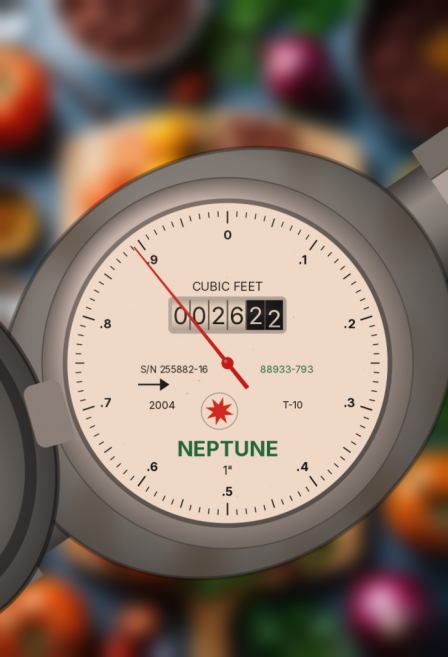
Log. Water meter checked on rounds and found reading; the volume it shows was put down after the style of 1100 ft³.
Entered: 2621.89 ft³
